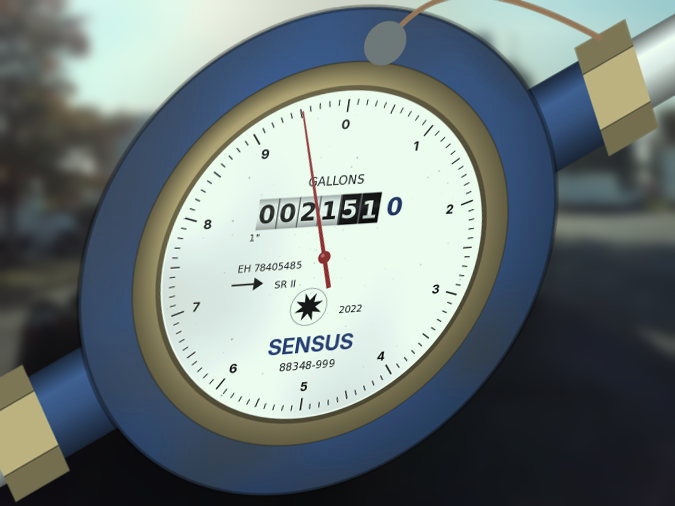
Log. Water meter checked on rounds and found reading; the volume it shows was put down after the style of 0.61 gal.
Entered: 21509.5 gal
